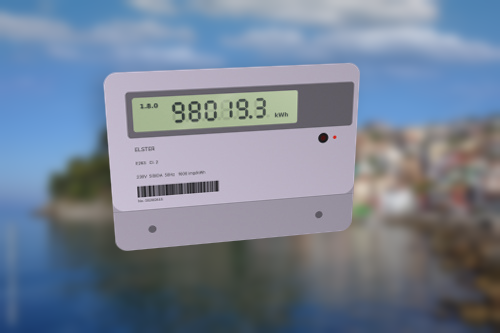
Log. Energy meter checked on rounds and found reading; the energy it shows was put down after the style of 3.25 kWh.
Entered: 98019.3 kWh
